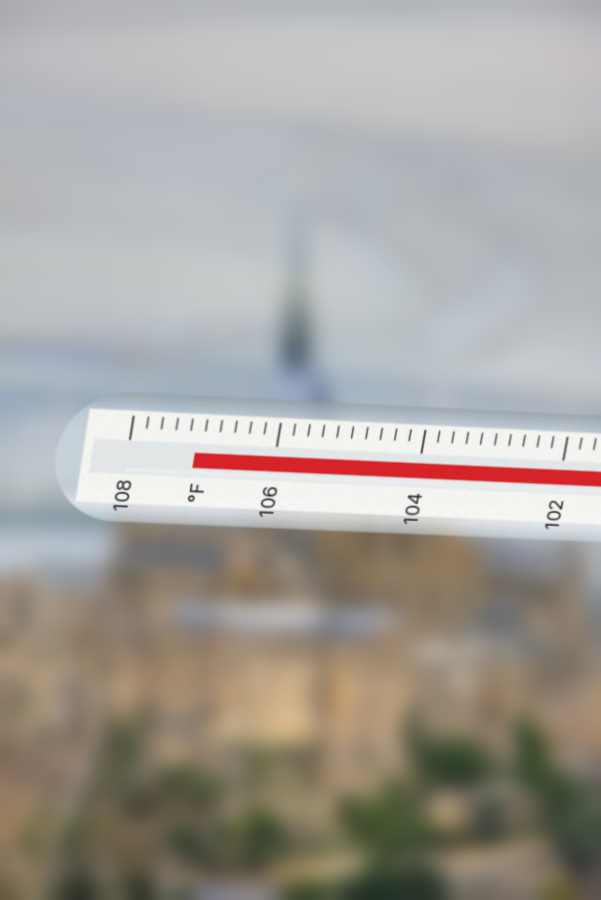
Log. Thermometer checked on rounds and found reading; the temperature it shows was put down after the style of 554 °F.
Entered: 107.1 °F
